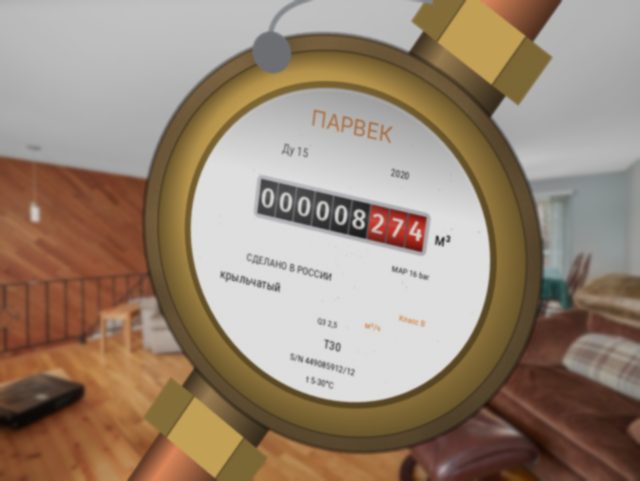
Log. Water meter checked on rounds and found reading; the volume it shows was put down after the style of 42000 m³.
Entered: 8.274 m³
